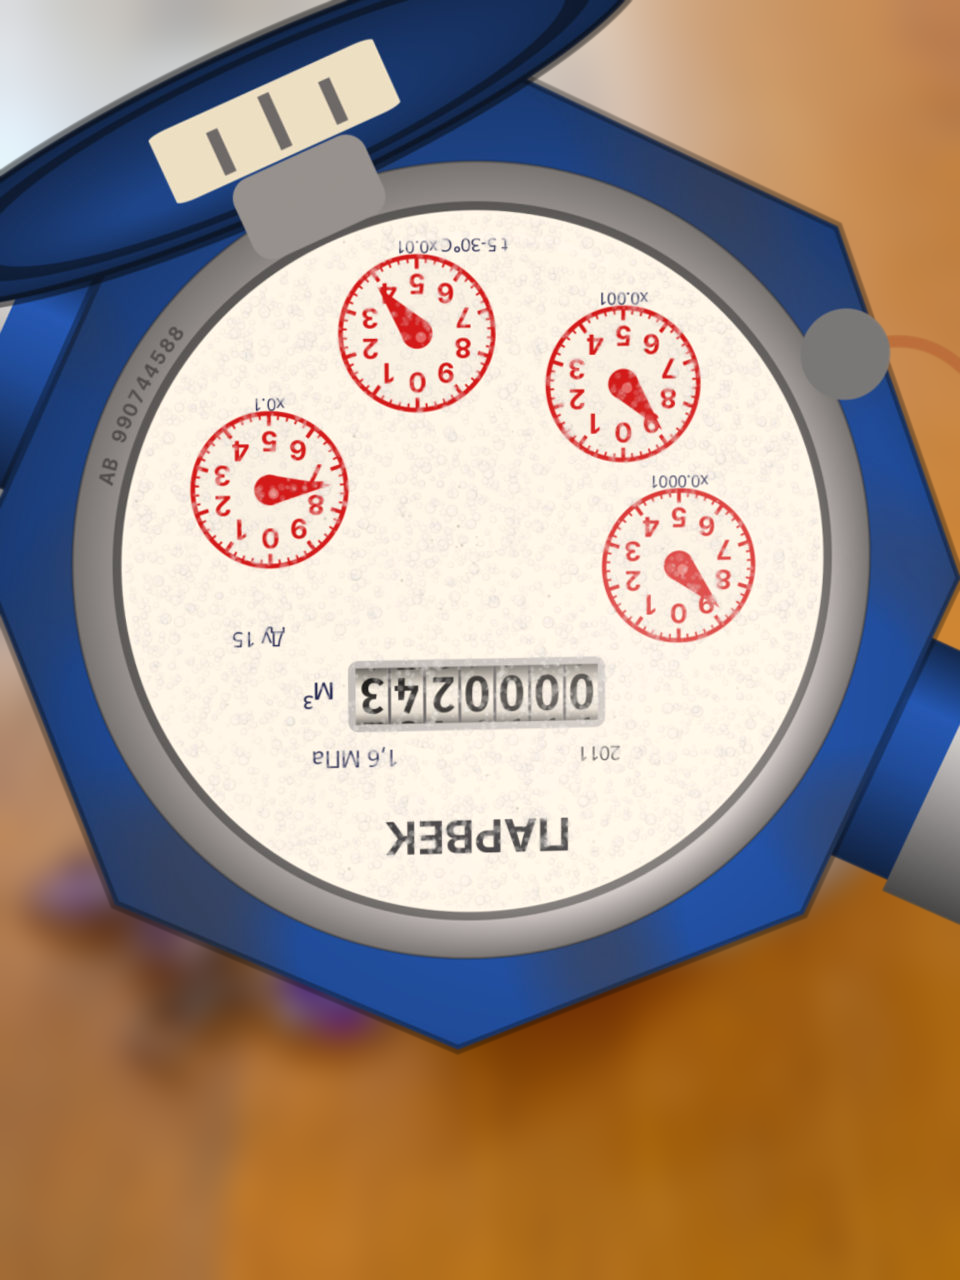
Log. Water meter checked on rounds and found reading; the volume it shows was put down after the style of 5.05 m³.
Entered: 243.7388 m³
